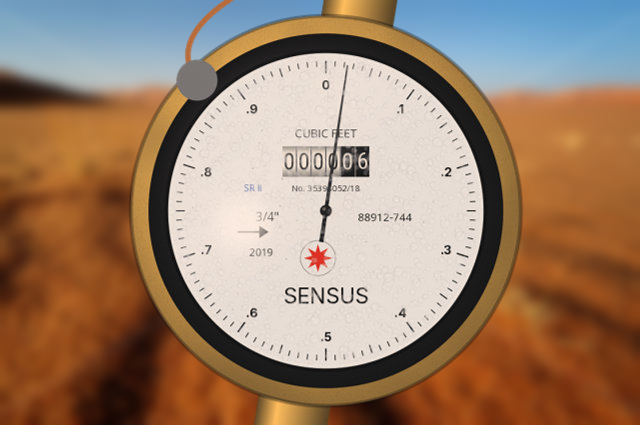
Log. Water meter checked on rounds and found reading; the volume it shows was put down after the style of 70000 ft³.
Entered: 6.02 ft³
